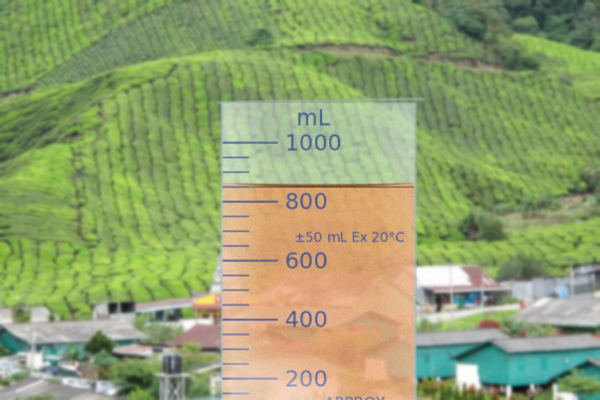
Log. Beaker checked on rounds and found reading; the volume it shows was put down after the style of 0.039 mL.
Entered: 850 mL
